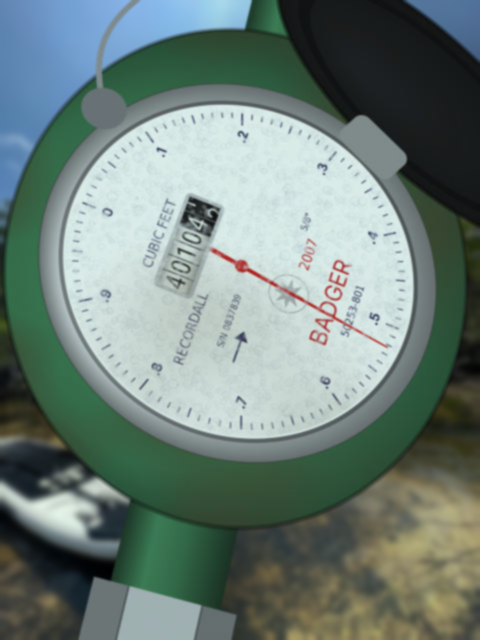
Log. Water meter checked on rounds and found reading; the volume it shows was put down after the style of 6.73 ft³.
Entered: 401041.52 ft³
